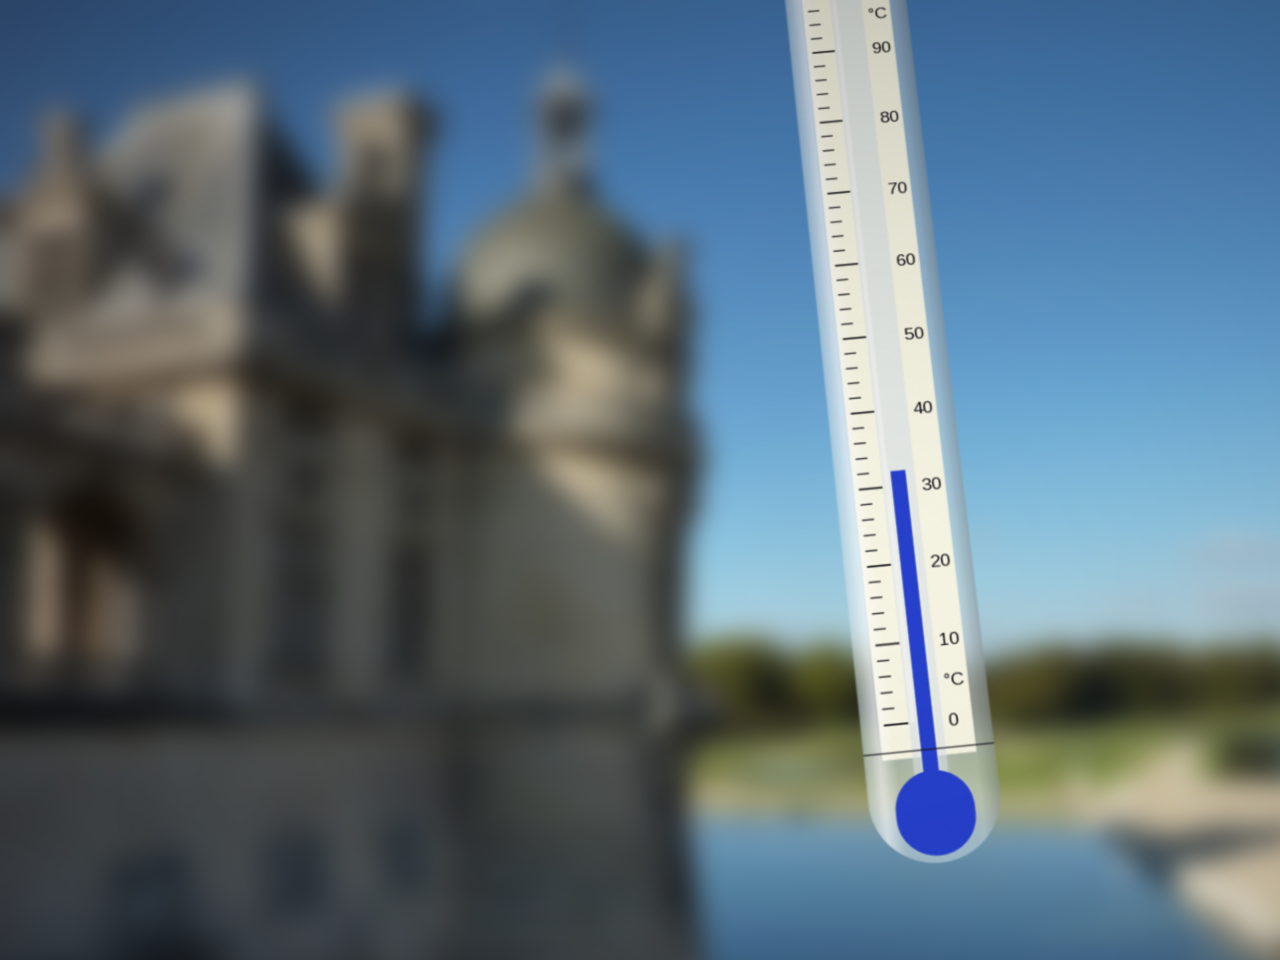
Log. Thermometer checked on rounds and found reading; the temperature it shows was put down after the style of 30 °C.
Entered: 32 °C
